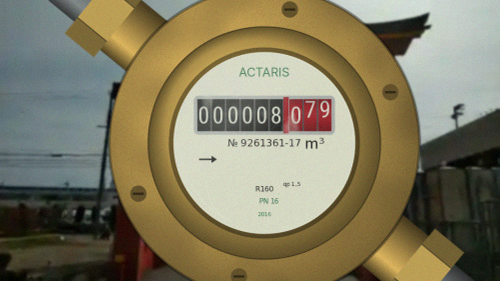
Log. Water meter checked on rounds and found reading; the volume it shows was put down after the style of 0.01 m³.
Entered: 8.079 m³
